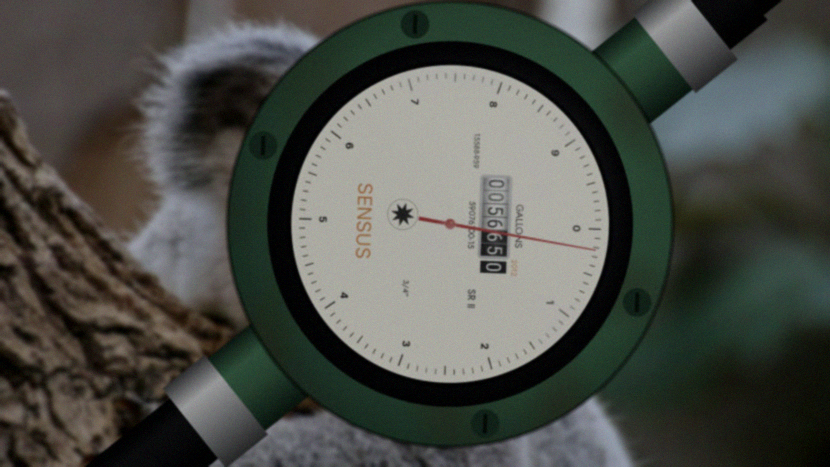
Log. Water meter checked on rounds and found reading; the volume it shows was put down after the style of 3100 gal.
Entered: 56650.2 gal
